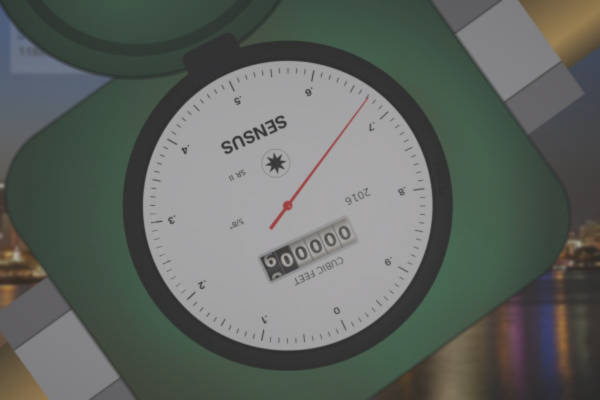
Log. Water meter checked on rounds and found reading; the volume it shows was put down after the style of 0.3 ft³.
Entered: 8.67 ft³
